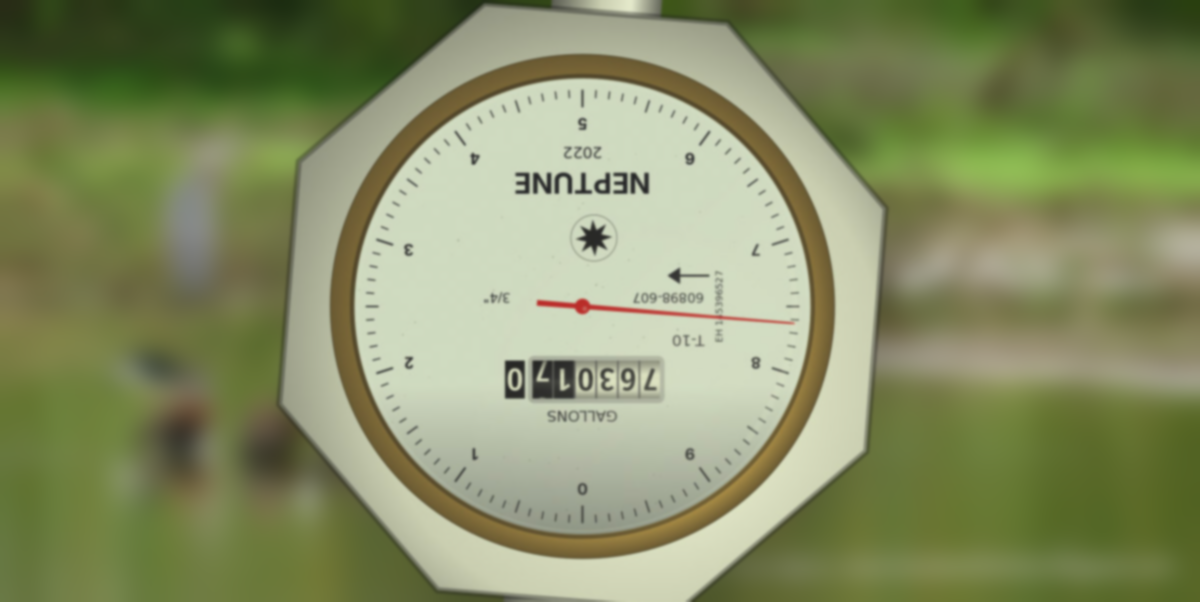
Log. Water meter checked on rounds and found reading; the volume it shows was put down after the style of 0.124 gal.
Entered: 7630167.6 gal
